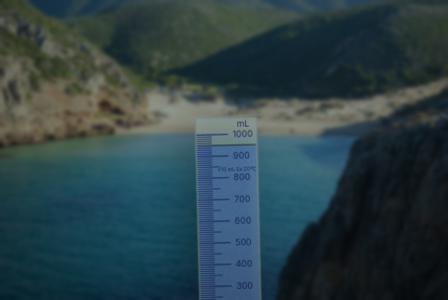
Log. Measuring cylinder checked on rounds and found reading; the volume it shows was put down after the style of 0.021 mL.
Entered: 950 mL
